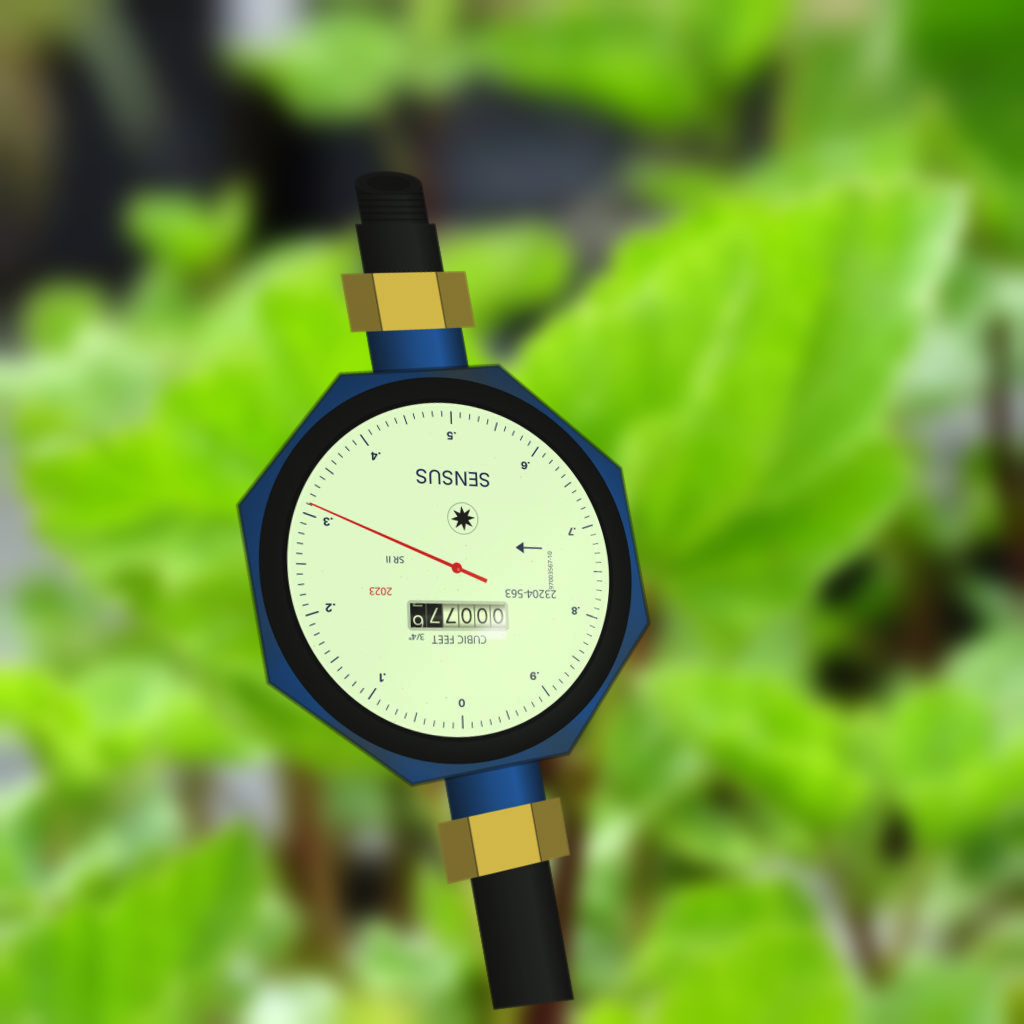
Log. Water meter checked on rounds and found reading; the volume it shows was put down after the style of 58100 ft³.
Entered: 776.31 ft³
